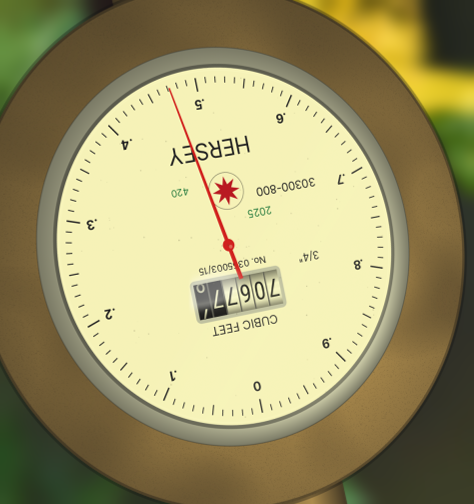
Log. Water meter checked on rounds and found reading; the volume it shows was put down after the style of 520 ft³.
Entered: 706777.47 ft³
